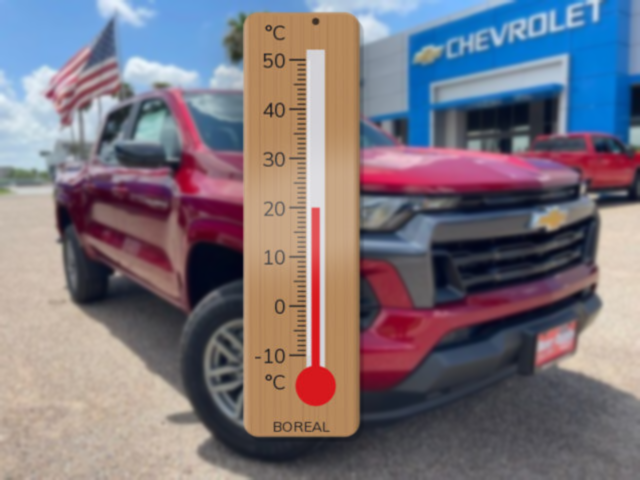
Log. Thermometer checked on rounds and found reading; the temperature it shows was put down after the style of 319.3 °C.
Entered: 20 °C
